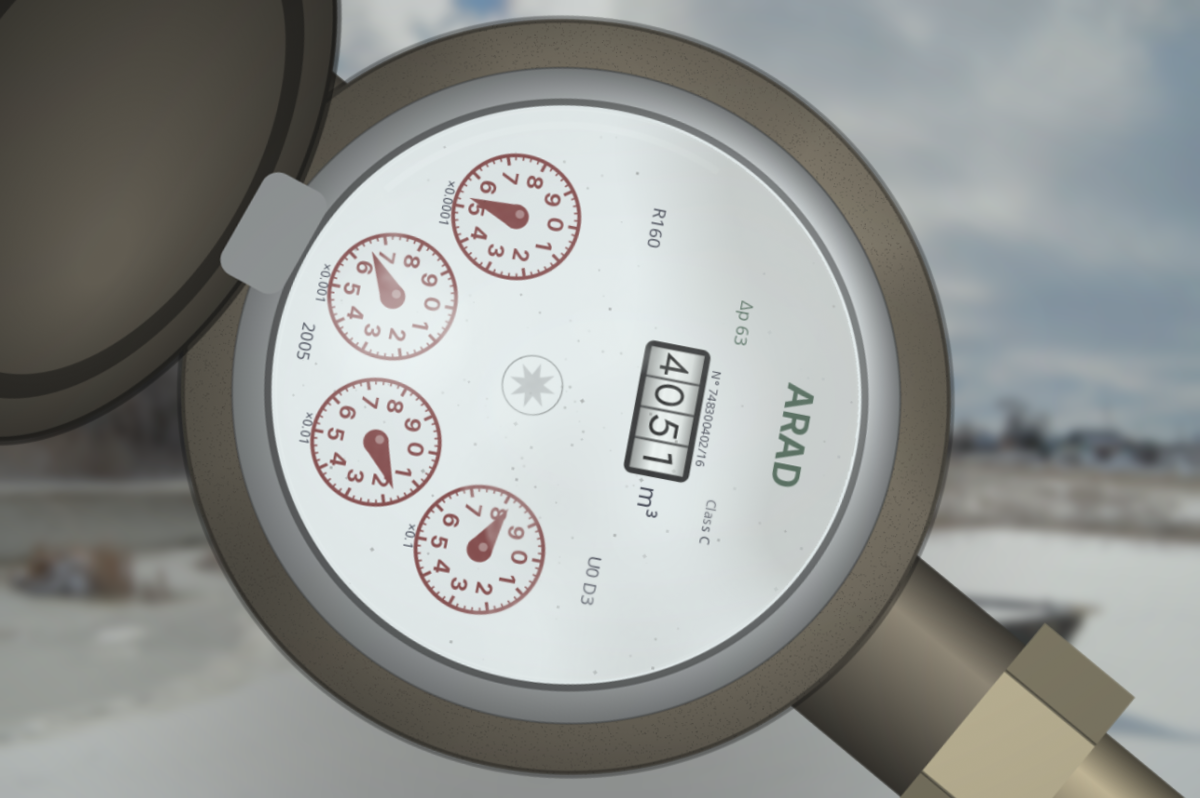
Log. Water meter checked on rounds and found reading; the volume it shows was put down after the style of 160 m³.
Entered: 4051.8165 m³
